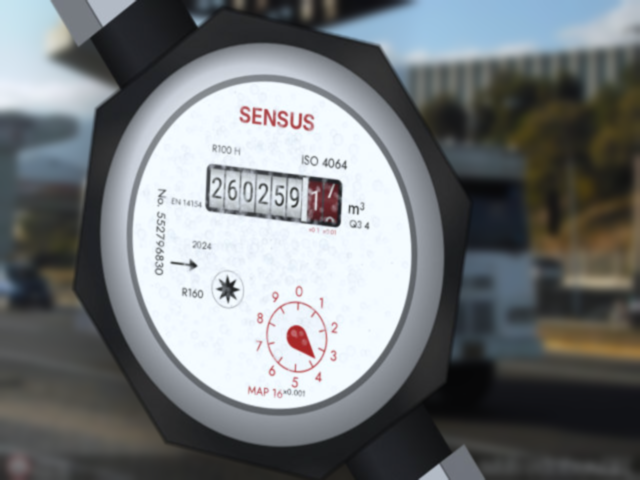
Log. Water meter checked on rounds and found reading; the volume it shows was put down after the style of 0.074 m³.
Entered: 260259.173 m³
